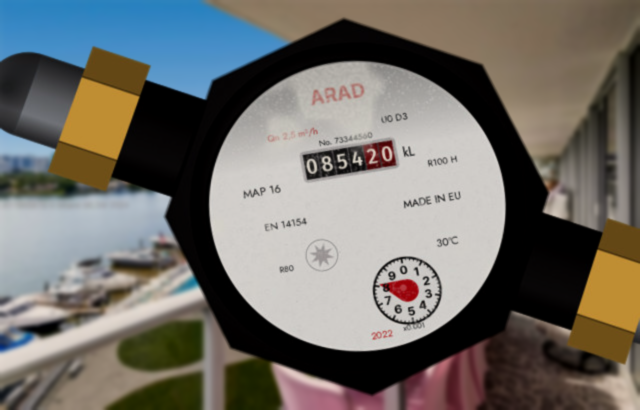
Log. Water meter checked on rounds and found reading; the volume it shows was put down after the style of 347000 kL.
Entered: 854.208 kL
